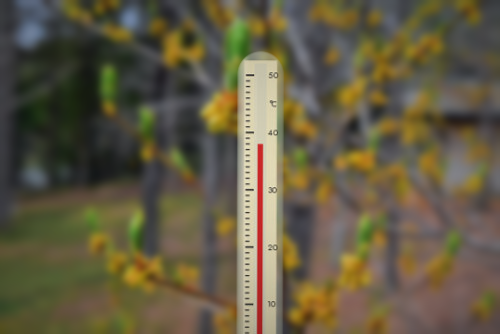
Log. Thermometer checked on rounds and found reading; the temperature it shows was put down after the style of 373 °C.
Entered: 38 °C
